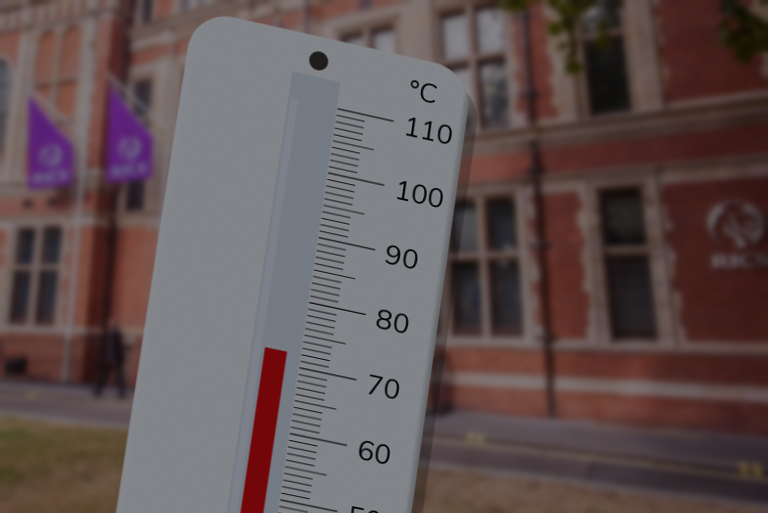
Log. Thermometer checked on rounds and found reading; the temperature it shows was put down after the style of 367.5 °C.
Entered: 72 °C
